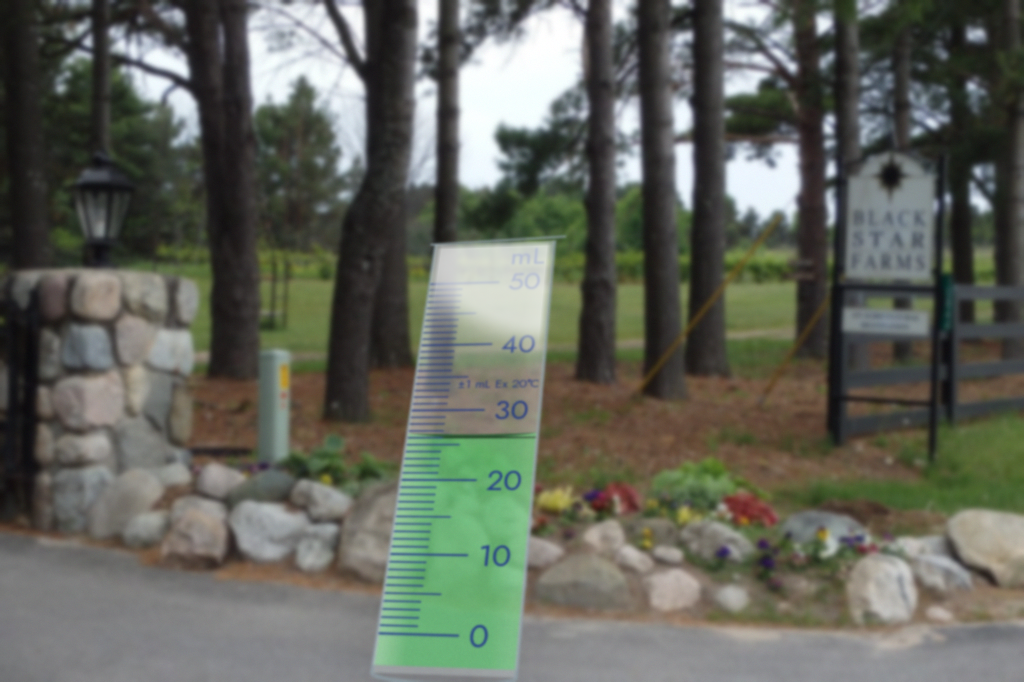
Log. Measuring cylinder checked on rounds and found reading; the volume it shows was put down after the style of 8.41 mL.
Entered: 26 mL
